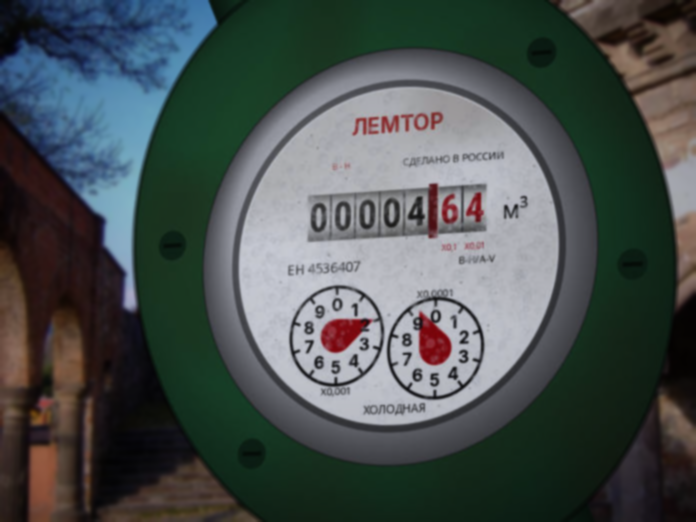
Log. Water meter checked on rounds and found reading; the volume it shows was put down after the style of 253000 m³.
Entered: 4.6419 m³
